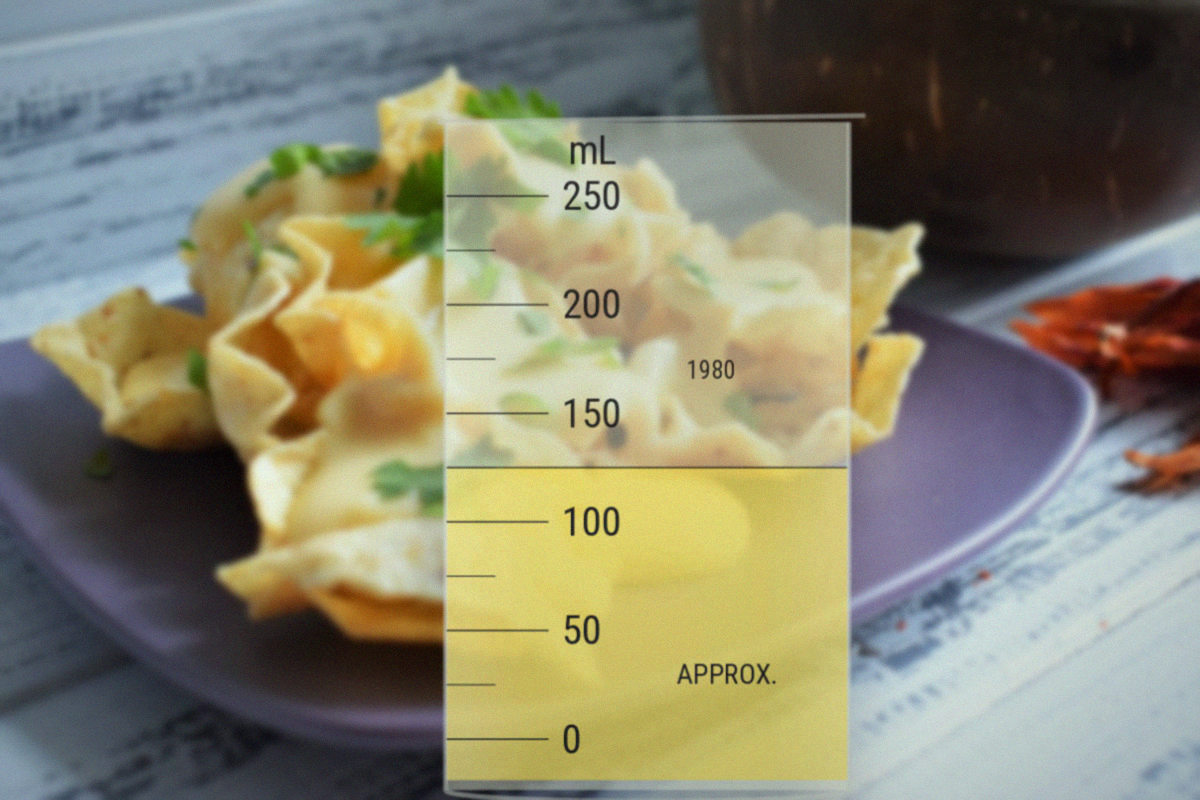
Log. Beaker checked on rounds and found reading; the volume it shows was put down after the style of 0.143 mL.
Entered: 125 mL
